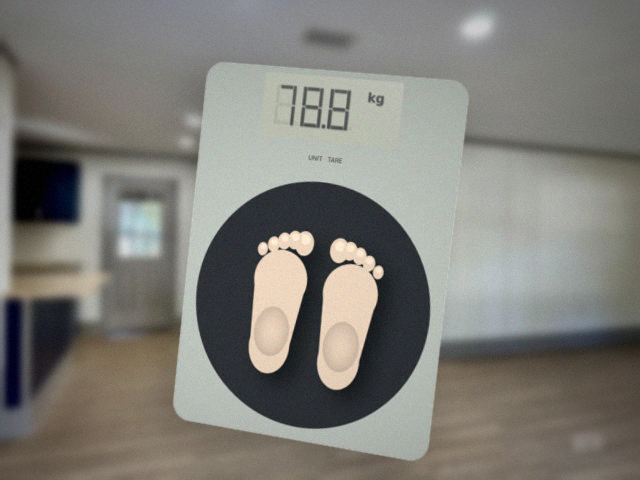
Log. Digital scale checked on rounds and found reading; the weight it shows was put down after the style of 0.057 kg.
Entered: 78.8 kg
